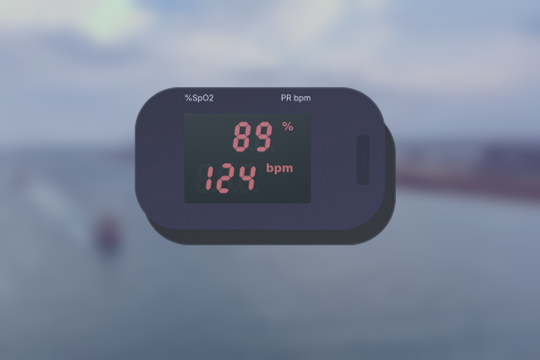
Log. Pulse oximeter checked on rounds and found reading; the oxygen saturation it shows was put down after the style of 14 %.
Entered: 89 %
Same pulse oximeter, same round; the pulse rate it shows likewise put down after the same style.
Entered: 124 bpm
